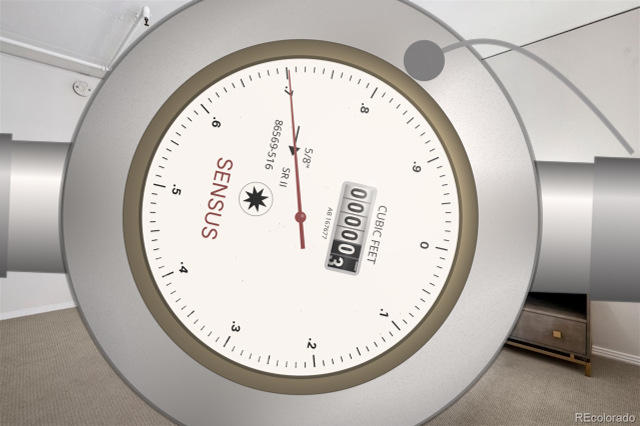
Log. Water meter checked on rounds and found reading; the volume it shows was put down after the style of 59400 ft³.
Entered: 2.70 ft³
